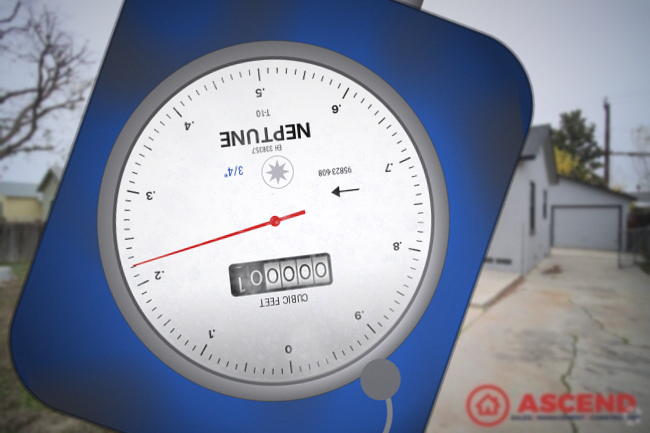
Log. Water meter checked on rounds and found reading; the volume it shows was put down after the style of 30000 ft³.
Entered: 1.22 ft³
